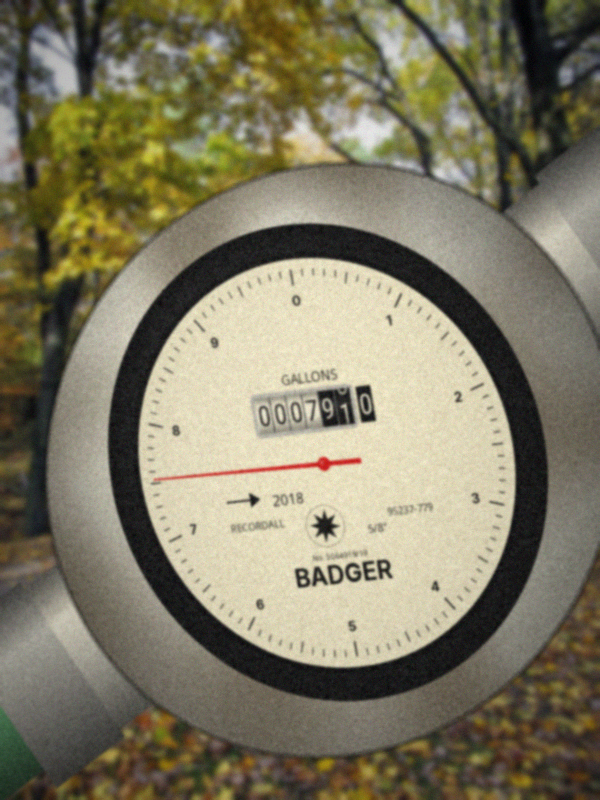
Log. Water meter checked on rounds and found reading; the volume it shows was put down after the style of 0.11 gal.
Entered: 7907.5 gal
